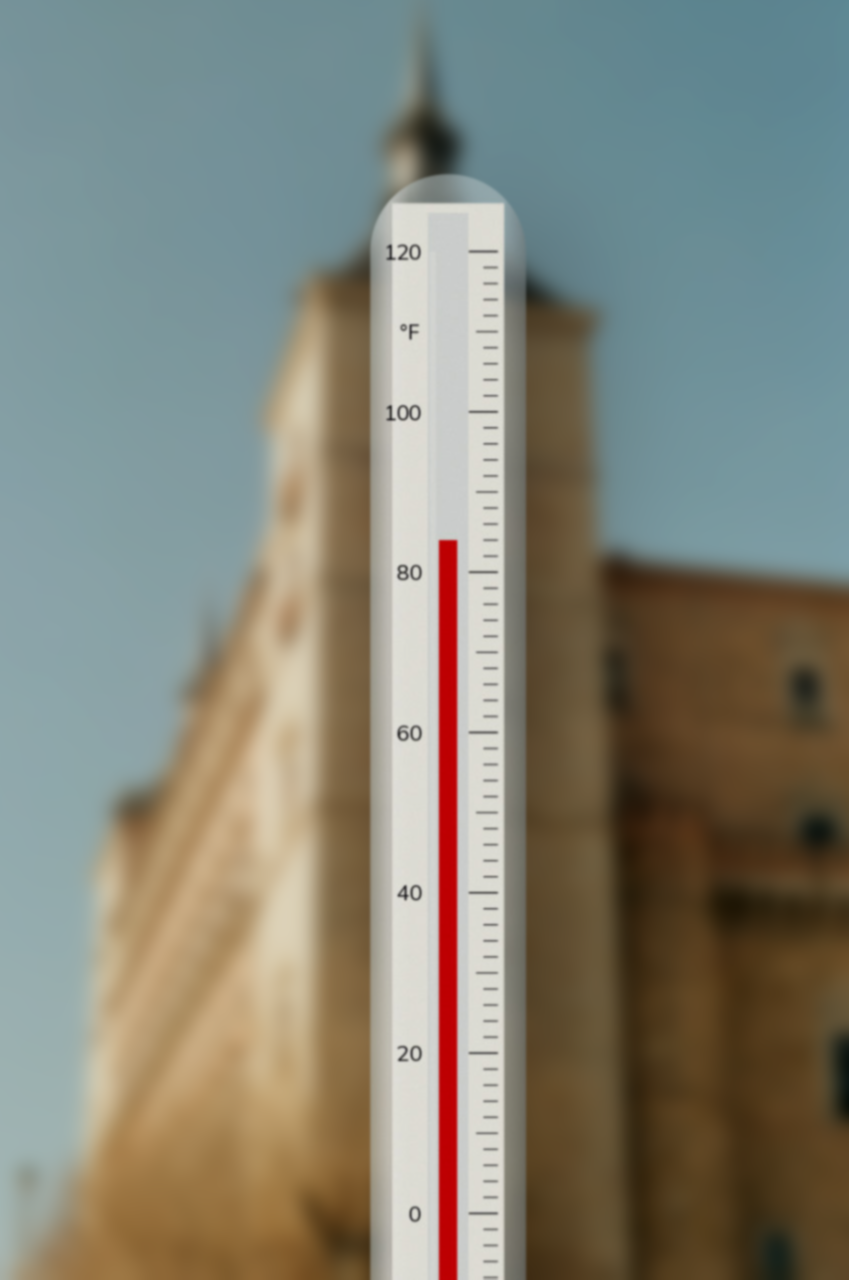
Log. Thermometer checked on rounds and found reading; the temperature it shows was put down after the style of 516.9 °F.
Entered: 84 °F
